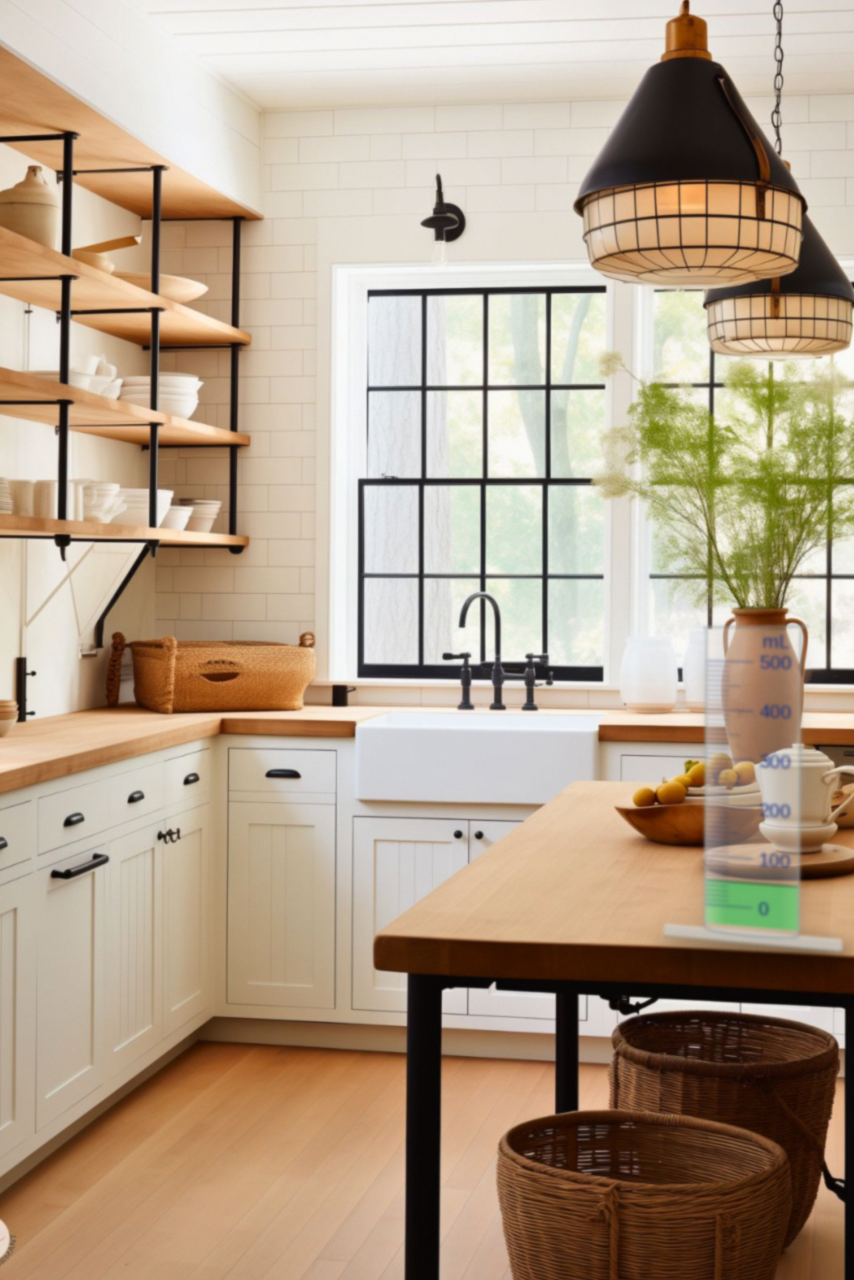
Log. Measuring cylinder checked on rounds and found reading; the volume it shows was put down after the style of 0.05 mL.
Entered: 50 mL
